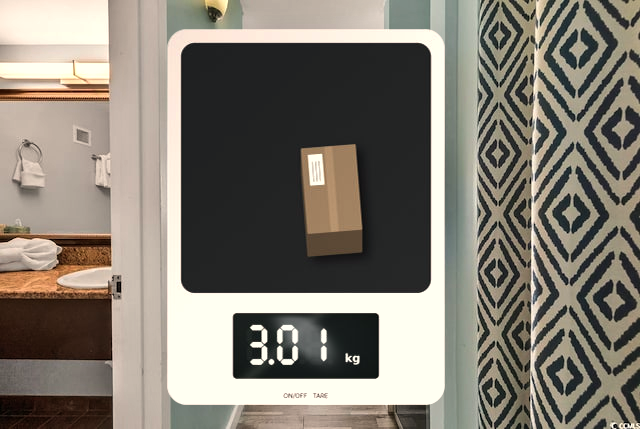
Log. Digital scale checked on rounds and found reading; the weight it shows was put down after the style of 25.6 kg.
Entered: 3.01 kg
